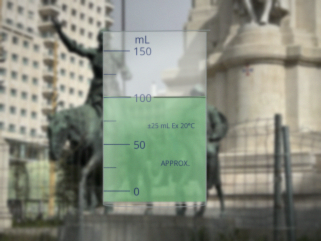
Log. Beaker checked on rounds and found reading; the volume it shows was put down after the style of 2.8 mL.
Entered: 100 mL
